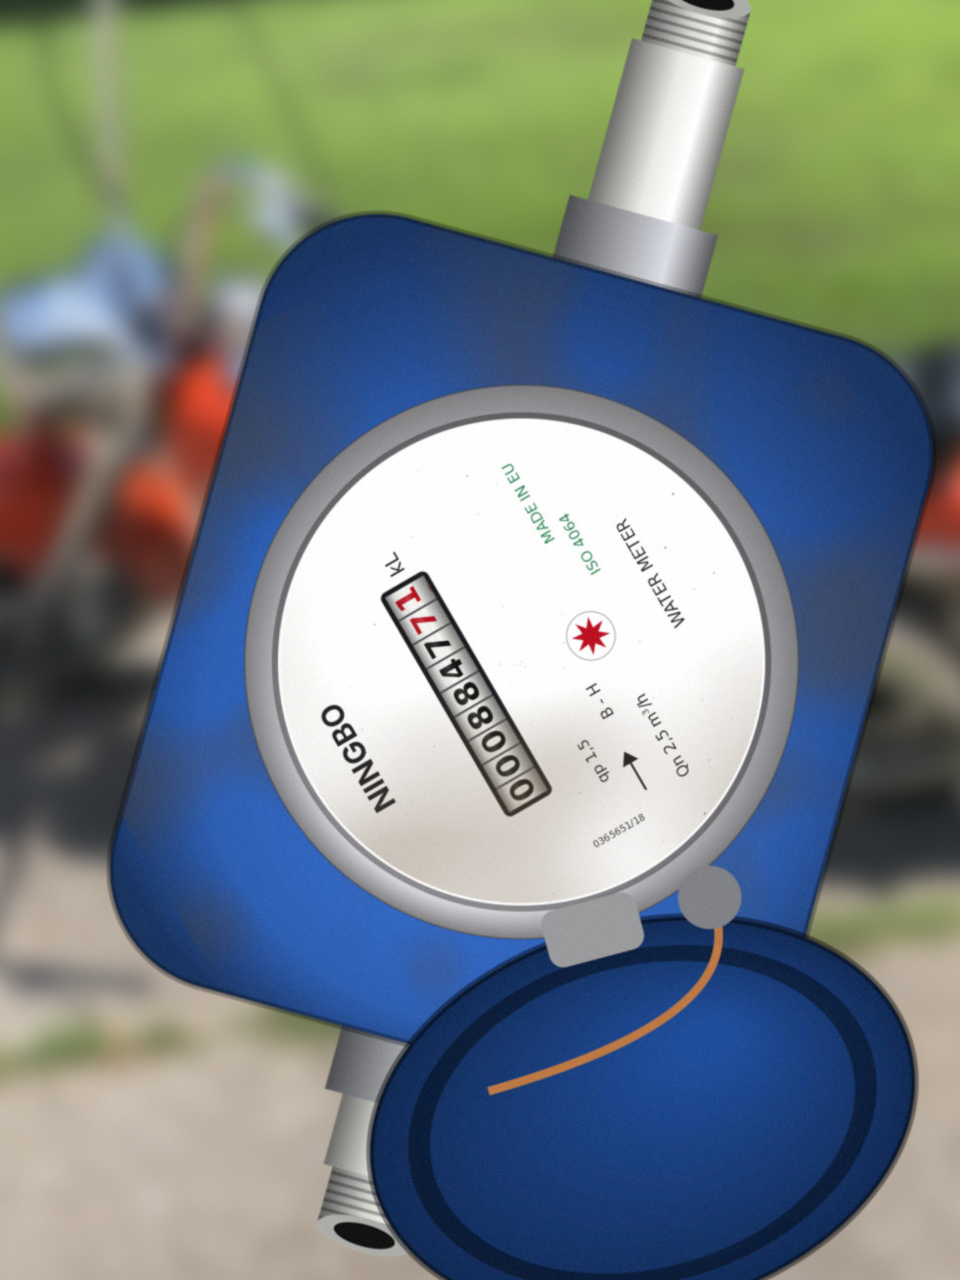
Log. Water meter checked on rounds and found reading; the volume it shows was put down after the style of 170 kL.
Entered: 8847.71 kL
